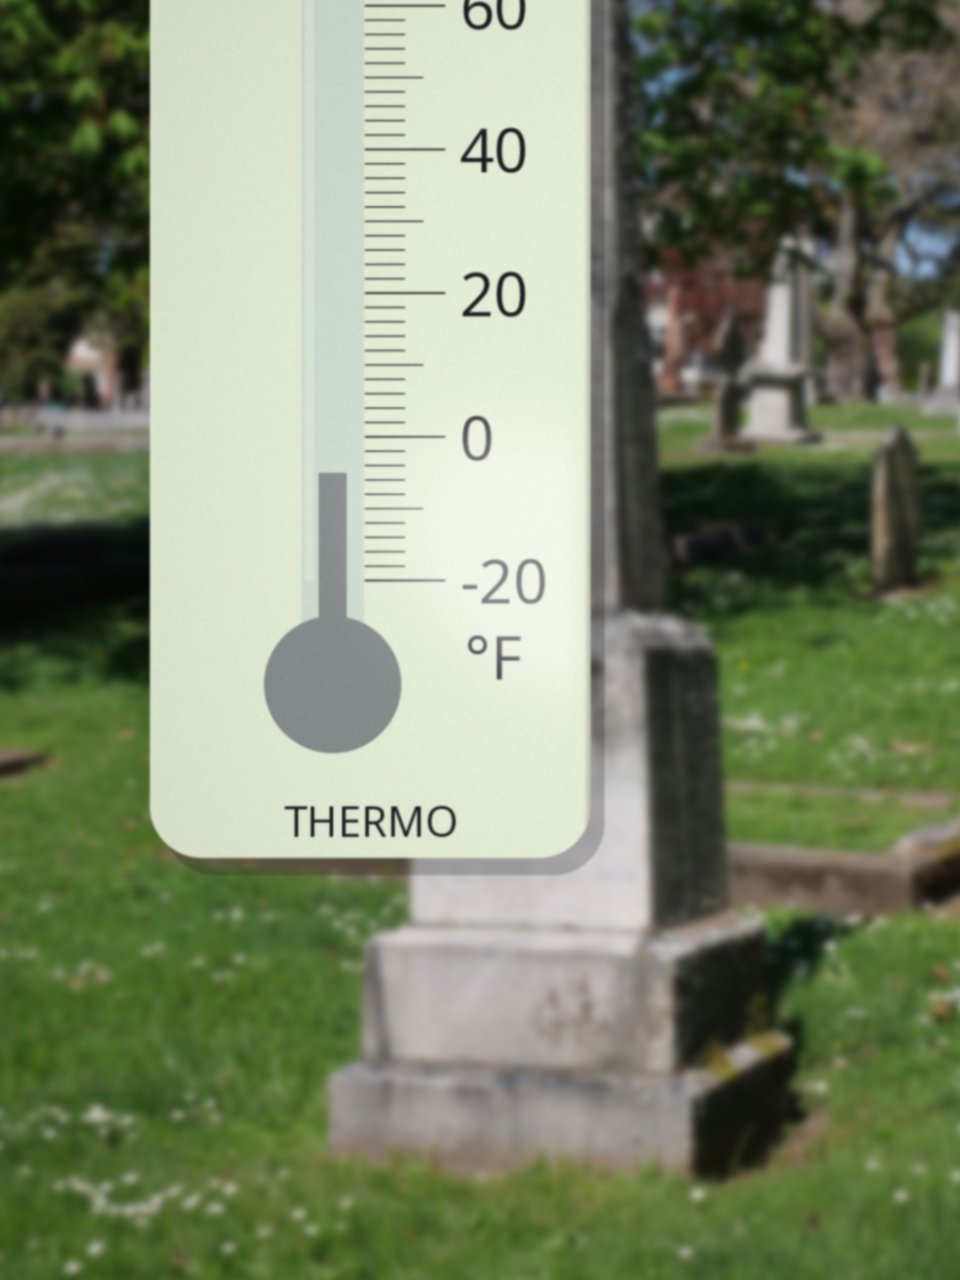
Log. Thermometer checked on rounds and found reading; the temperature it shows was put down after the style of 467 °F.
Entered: -5 °F
